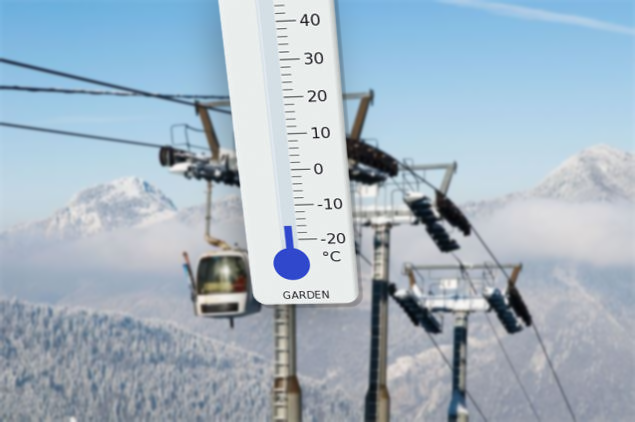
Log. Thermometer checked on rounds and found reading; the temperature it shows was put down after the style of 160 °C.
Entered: -16 °C
